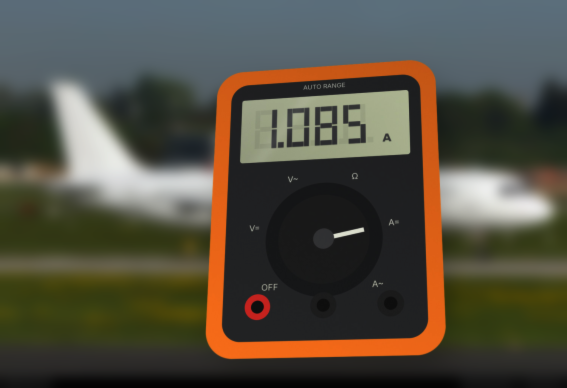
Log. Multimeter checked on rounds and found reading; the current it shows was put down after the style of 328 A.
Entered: 1.085 A
